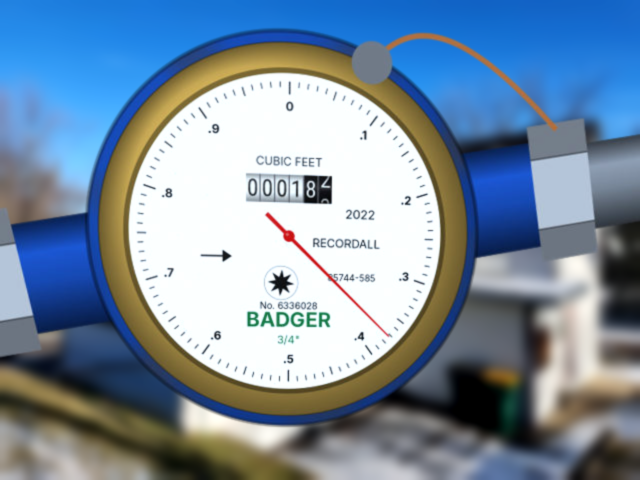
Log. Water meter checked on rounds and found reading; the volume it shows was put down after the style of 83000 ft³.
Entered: 182.37 ft³
